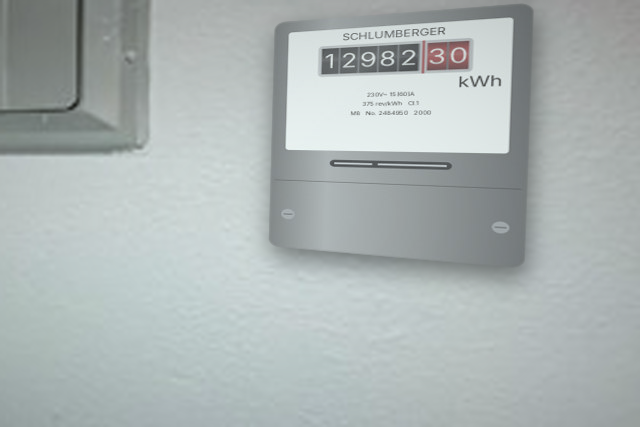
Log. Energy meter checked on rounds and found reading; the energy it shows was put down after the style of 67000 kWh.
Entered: 12982.30 kWh
